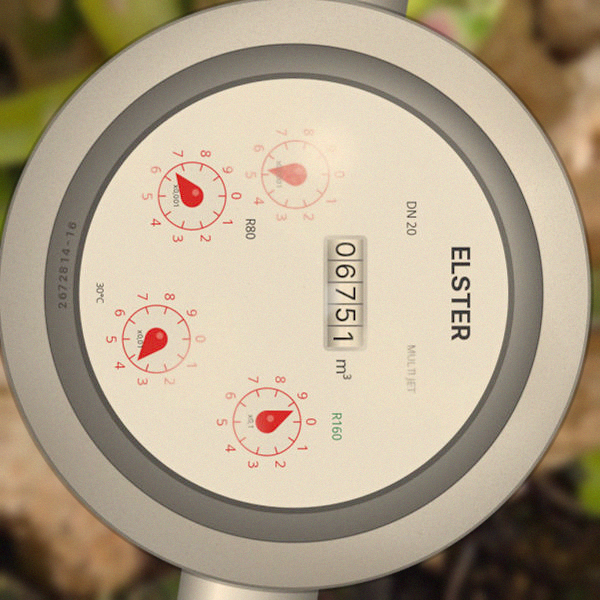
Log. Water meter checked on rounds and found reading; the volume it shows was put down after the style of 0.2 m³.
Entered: 6750.9365 m³
